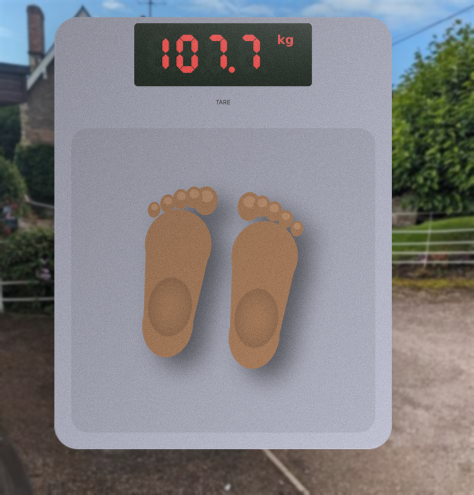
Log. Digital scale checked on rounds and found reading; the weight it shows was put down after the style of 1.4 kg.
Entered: 107.7 kg
